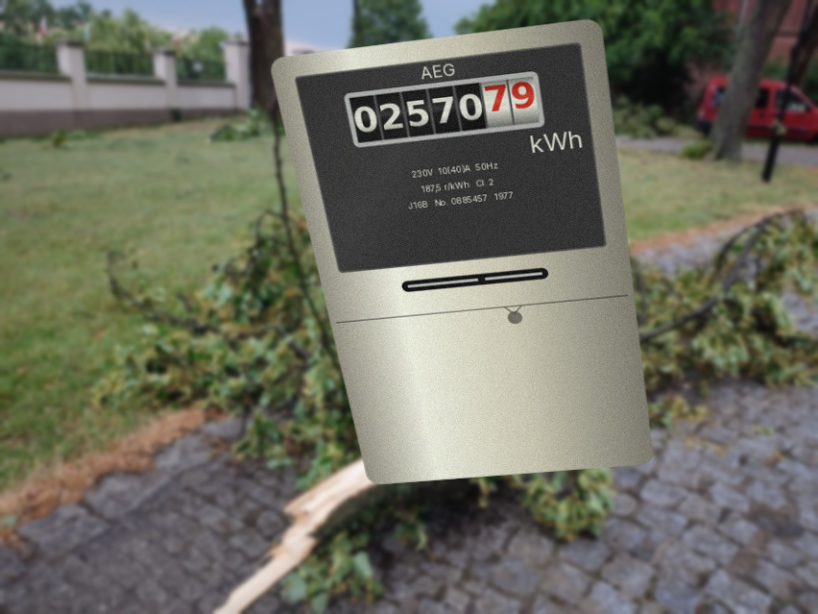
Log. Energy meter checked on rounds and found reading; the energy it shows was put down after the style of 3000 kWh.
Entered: 2570.79 kWh
